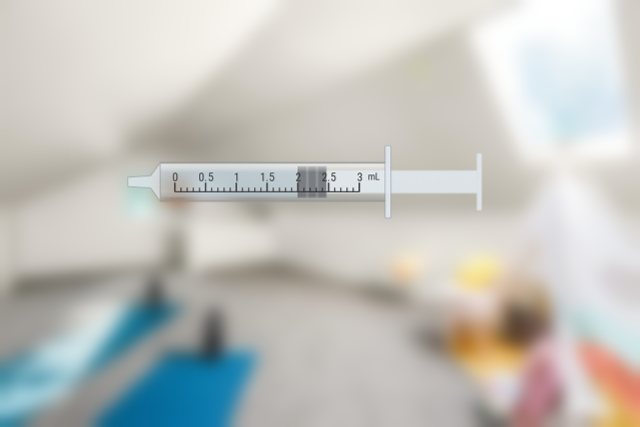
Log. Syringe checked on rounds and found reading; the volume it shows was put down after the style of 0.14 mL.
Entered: 2 mL
